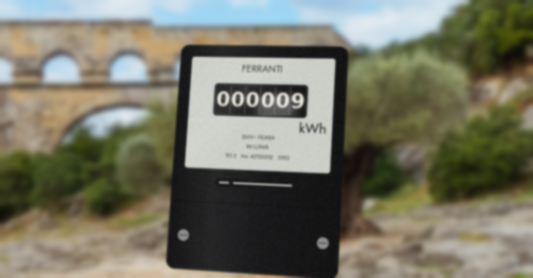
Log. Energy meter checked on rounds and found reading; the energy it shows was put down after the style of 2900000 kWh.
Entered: 9 kWh
